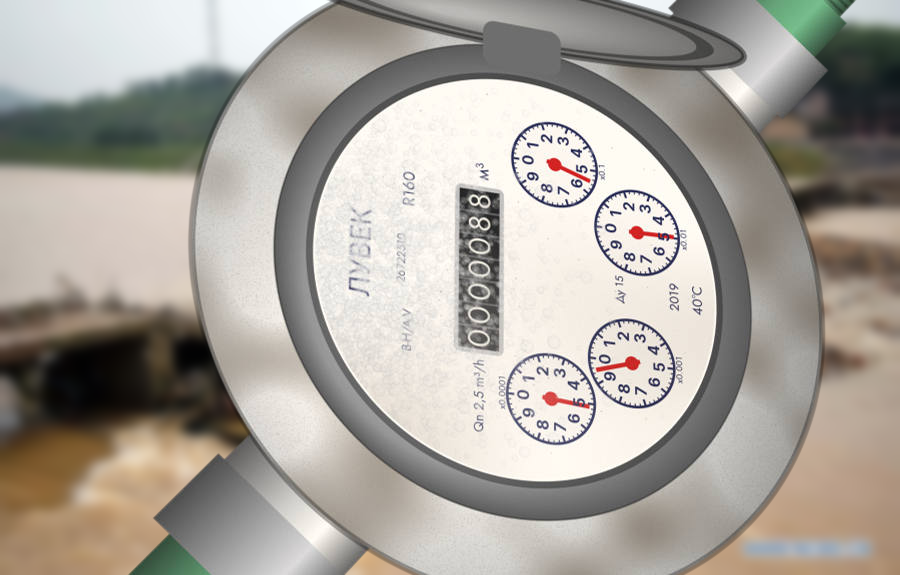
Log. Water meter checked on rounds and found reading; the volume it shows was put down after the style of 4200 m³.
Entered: 88.5495 m³
